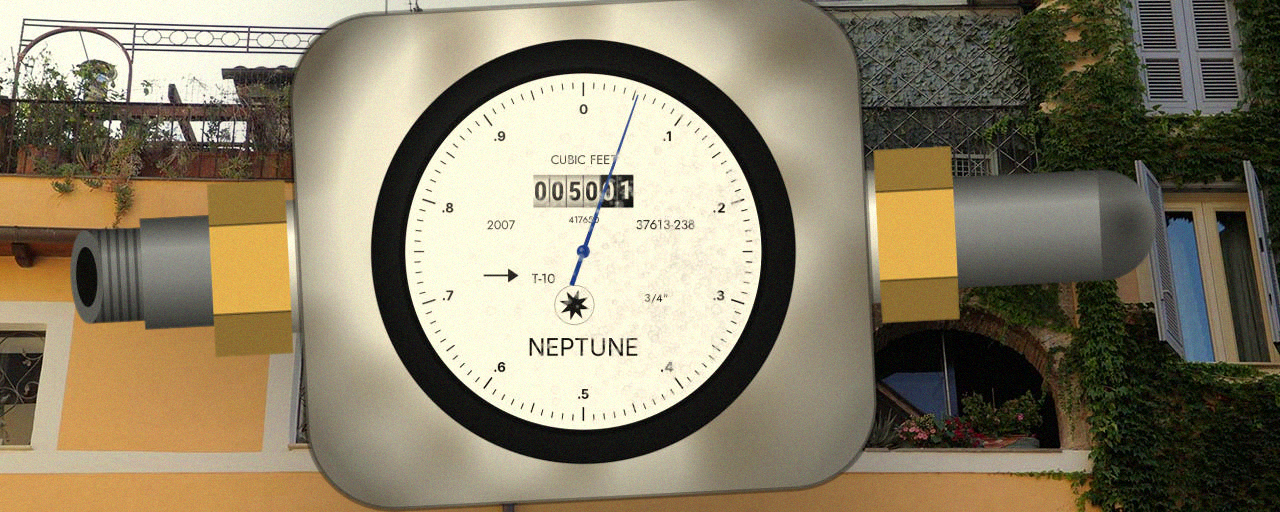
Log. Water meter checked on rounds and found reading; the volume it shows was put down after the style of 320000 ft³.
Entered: 5001.05 ft³
